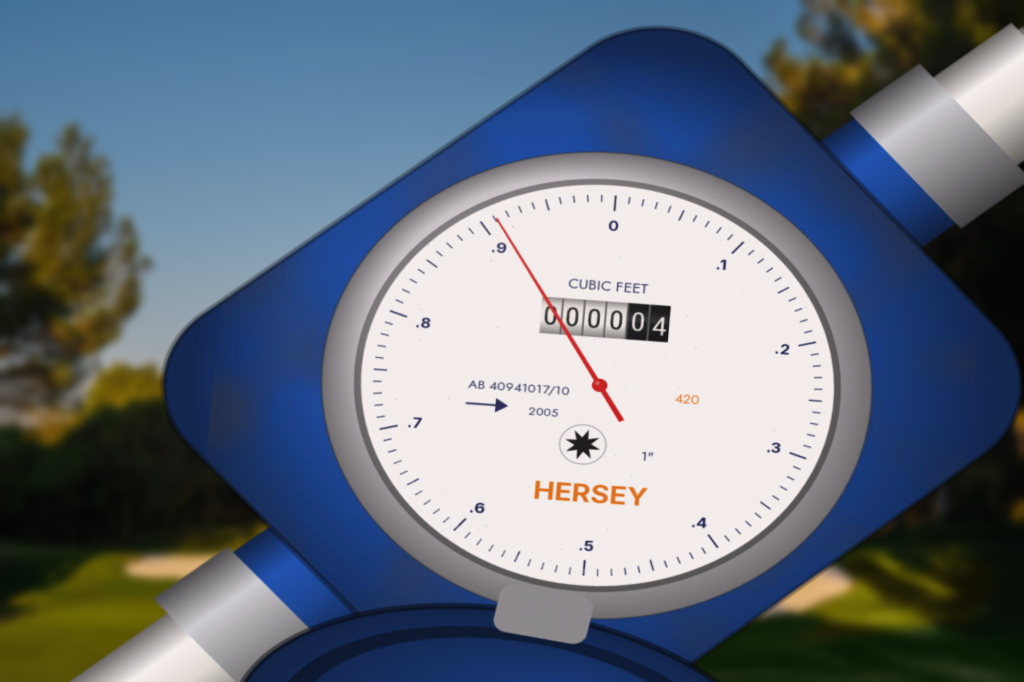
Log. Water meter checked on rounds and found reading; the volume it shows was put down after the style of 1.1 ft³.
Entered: 3.91 ft³
